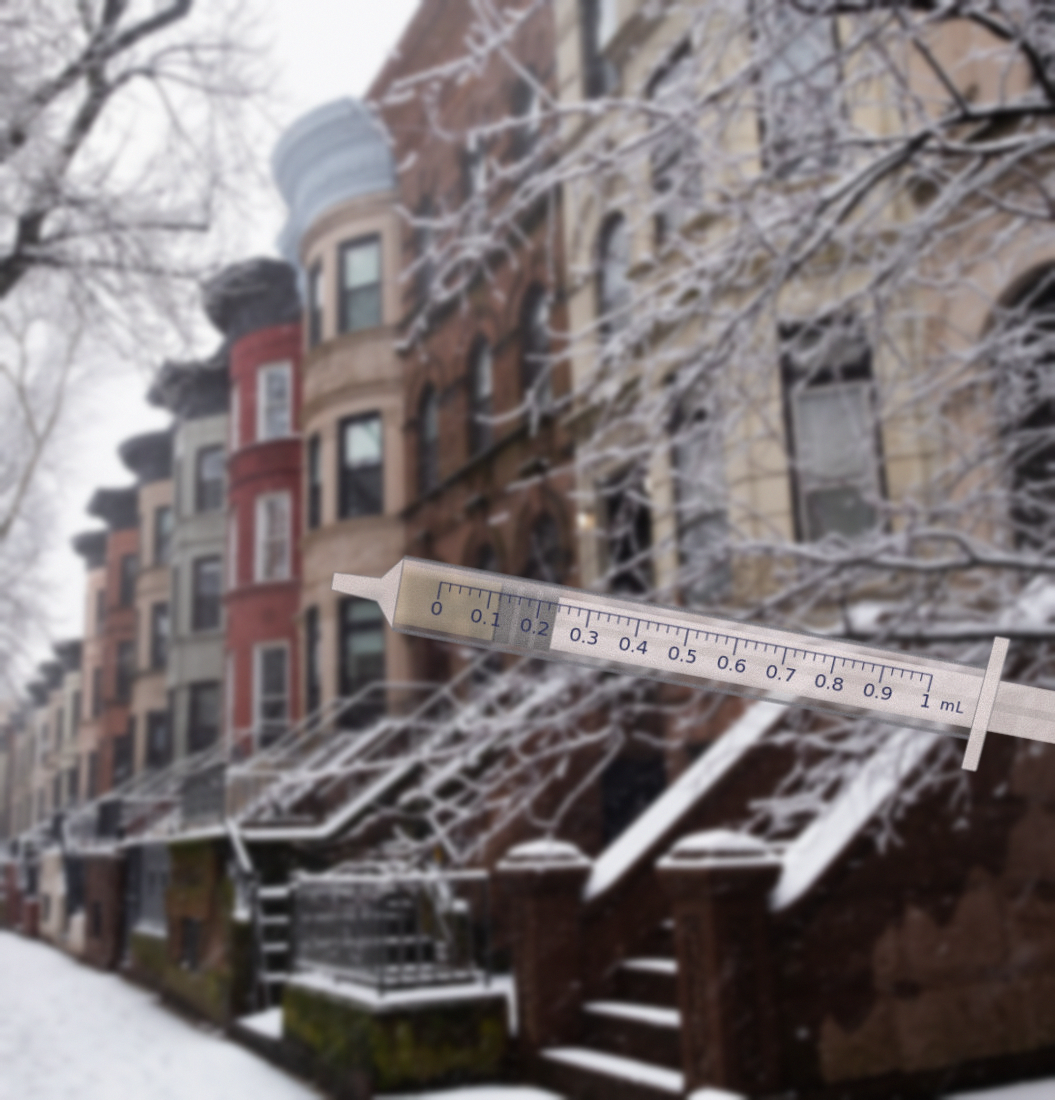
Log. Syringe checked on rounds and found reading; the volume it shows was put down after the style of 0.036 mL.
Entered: 0.12 mL
